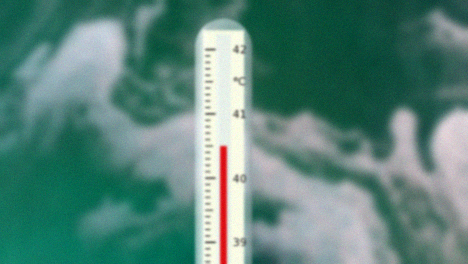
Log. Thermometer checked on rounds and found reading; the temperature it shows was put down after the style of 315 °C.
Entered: 40.5 °C
